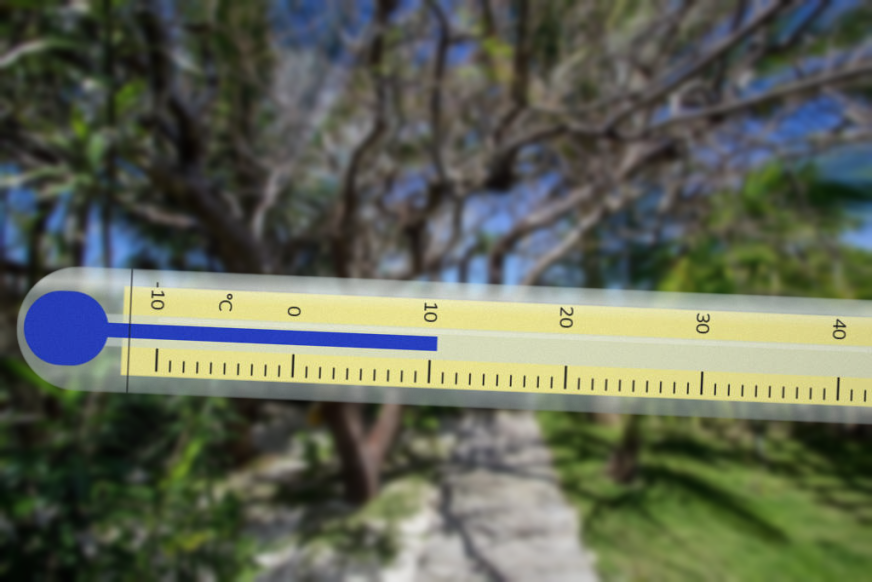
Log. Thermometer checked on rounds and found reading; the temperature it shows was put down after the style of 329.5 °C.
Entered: 10.5 °C
